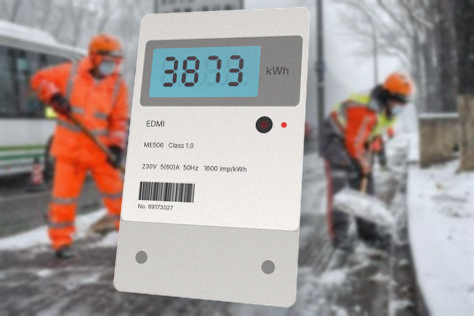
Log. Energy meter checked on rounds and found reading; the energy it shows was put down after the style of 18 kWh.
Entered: 3873 kWh
